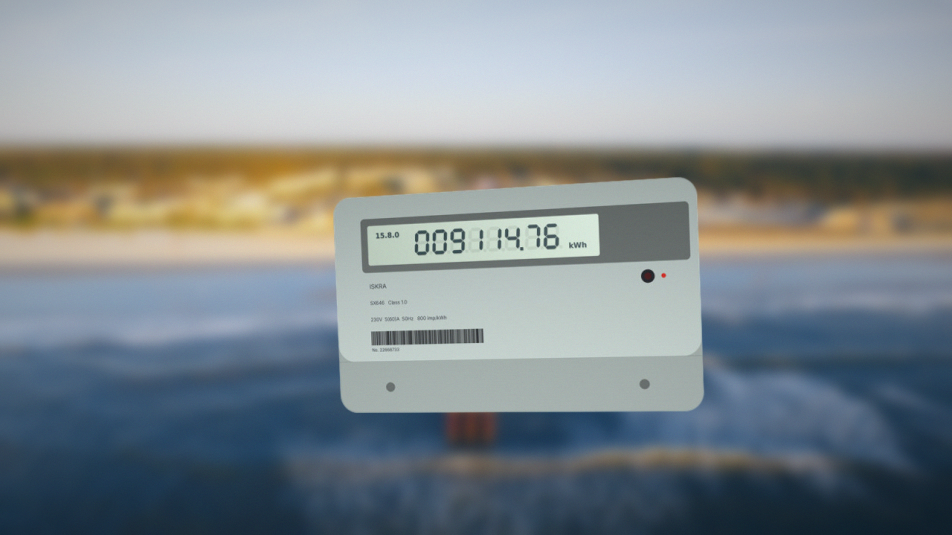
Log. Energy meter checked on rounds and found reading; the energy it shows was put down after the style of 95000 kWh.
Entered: 9114.76 kWh
